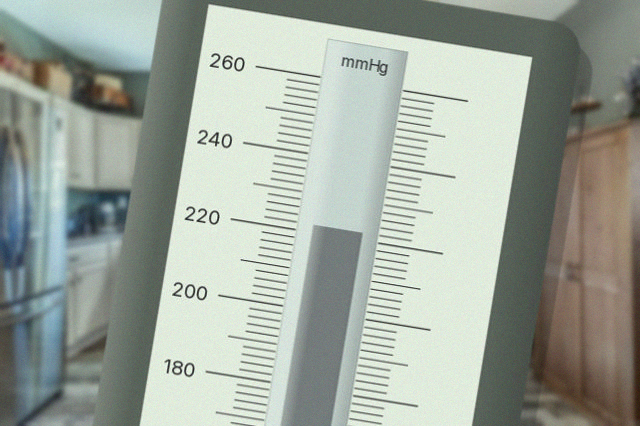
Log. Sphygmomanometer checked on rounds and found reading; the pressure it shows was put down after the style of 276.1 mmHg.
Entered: 222 mmHg
